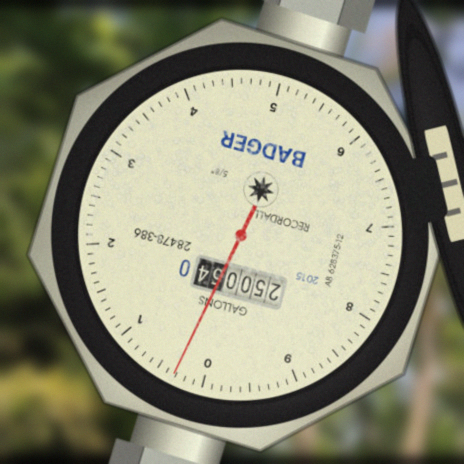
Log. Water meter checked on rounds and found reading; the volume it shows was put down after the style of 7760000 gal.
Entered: 2500540.3 gal
